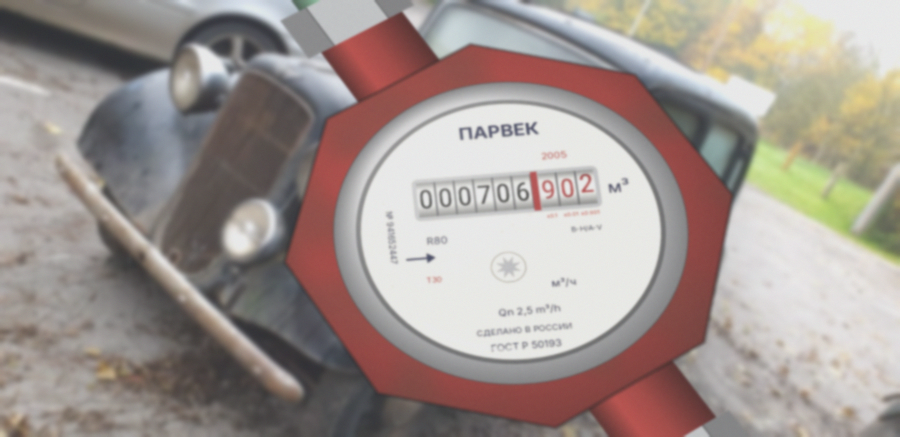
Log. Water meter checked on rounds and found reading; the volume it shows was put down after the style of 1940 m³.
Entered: 706.902 m³
